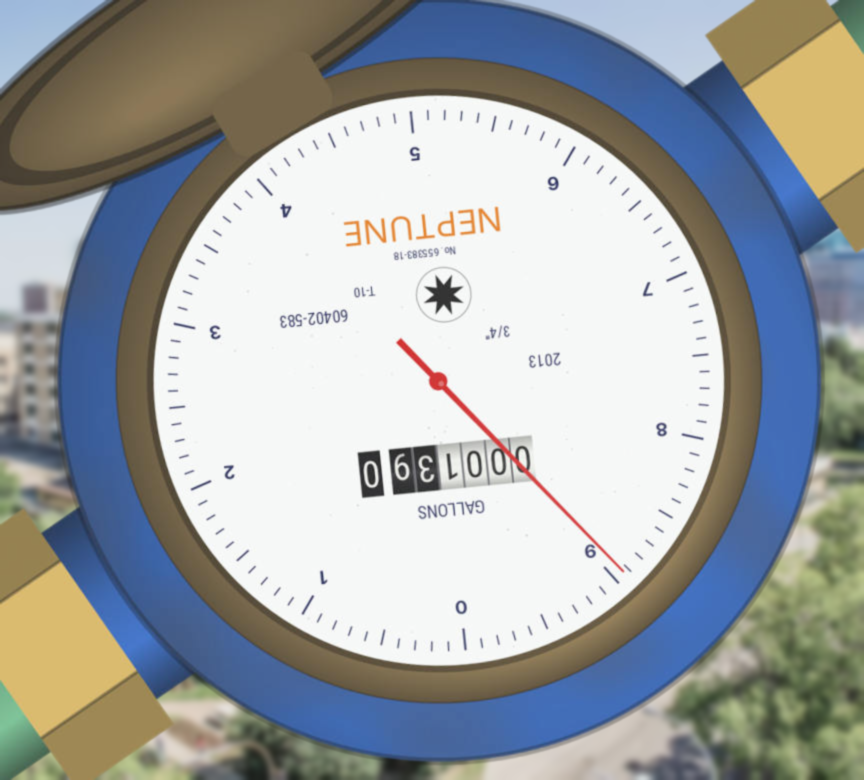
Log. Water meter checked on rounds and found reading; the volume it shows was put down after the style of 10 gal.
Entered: 1388.9 gal
